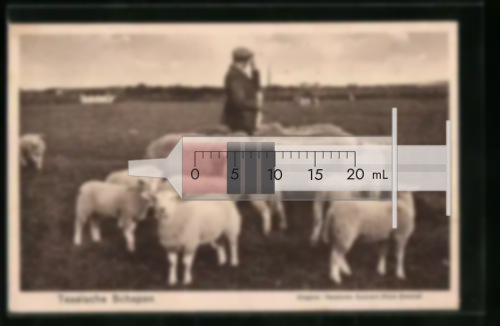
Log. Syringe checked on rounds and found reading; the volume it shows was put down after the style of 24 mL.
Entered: 4 mL
